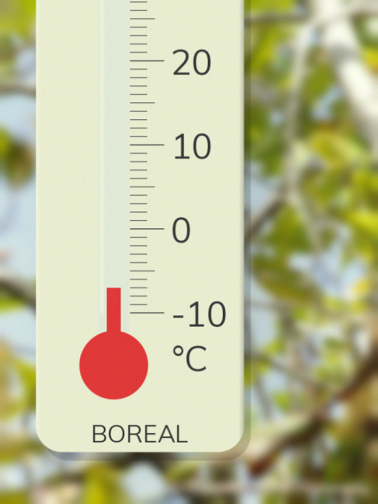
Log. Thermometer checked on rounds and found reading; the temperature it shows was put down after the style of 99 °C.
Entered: -7 °C
